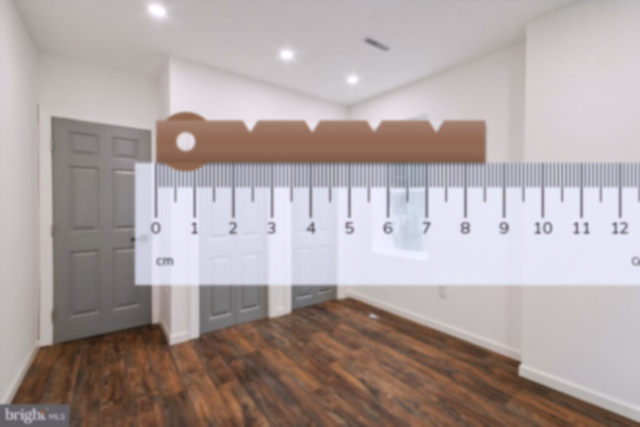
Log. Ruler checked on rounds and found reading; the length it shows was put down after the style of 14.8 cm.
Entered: 8.5 cm
